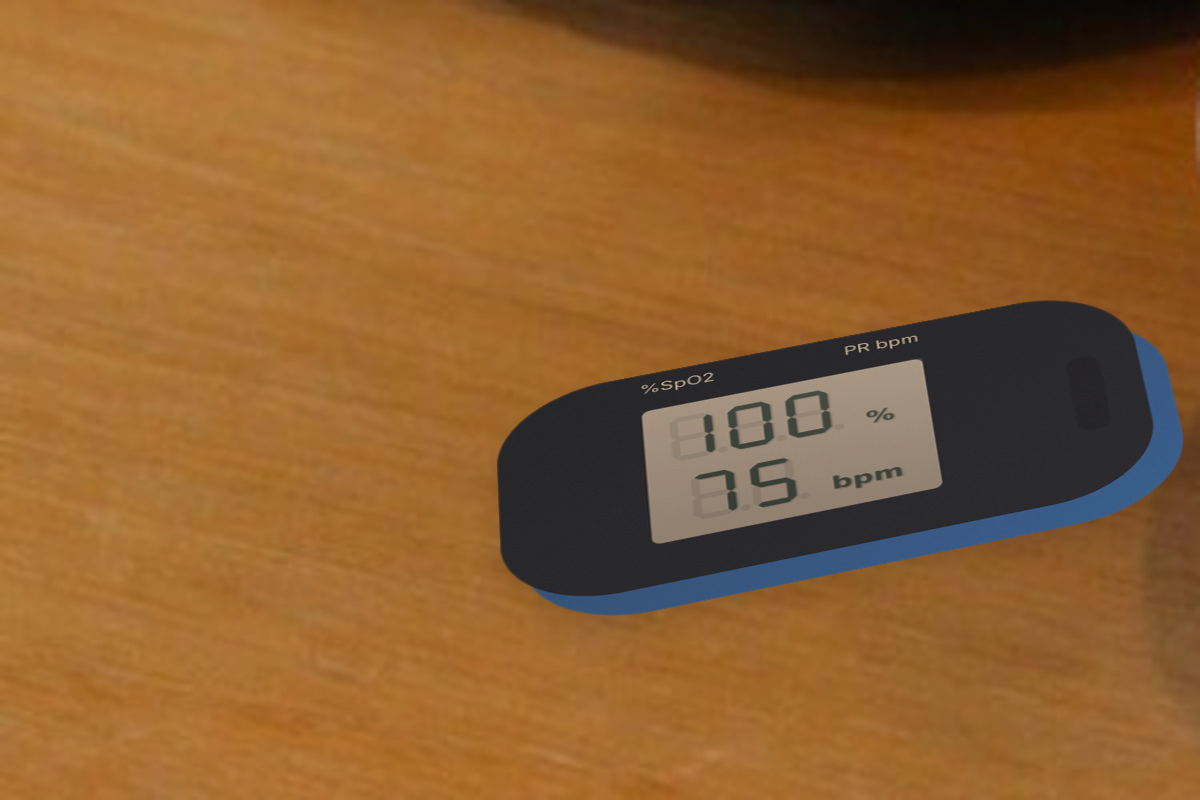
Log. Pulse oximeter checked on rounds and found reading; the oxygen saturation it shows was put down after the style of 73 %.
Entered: 100 %
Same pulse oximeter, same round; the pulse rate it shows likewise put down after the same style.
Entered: 75 bpm
